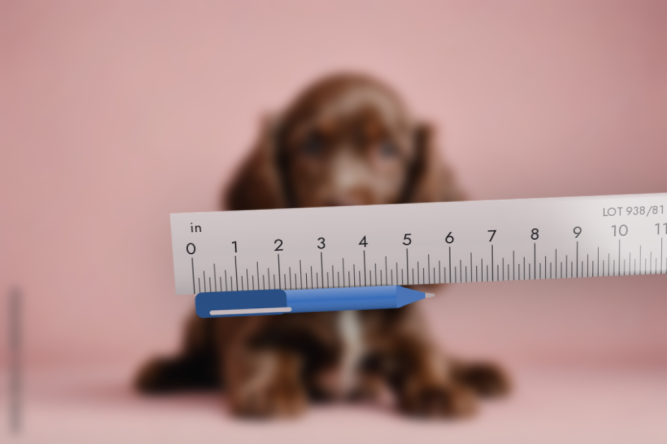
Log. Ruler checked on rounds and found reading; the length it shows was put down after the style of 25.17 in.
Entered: 5.625 in
